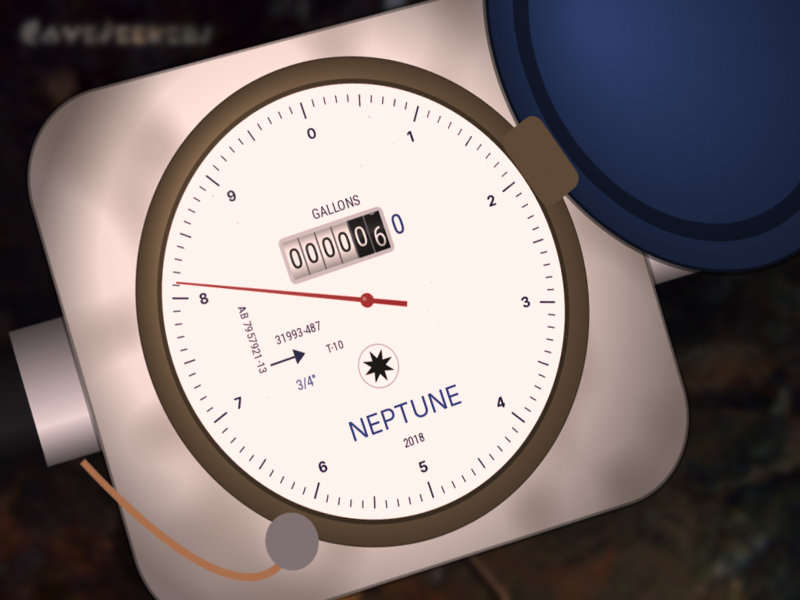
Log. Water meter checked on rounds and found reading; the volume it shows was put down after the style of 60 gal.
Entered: 58.1 gal
